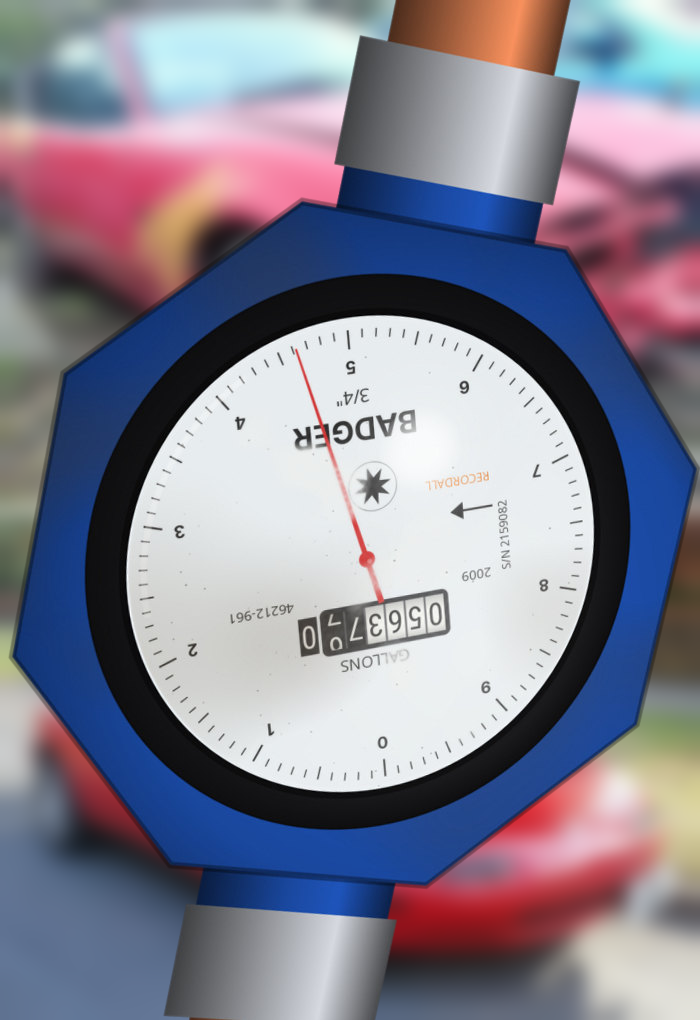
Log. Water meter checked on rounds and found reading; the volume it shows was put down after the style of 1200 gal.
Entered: 563764.6 gal
